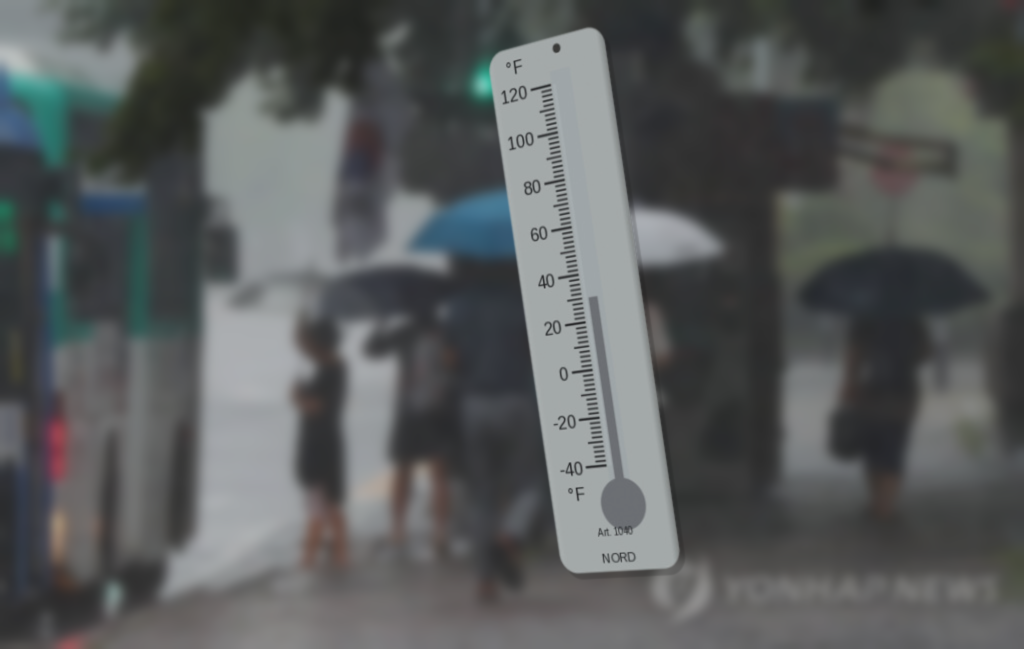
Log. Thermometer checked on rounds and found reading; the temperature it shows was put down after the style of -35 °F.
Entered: 30 °F
